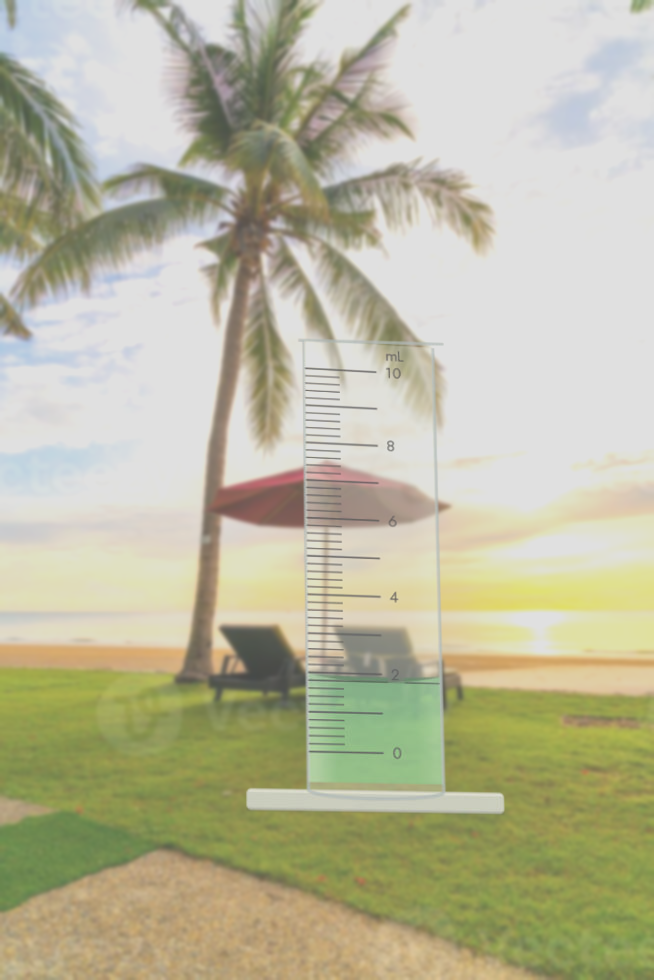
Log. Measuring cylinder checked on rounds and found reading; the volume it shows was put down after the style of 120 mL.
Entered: 1.8 mL
